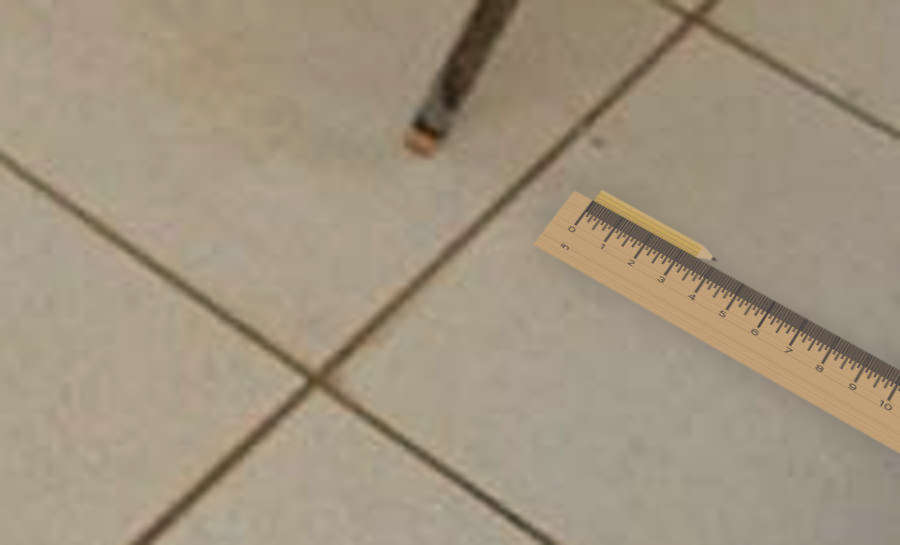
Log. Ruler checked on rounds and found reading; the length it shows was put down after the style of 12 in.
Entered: 4 in
